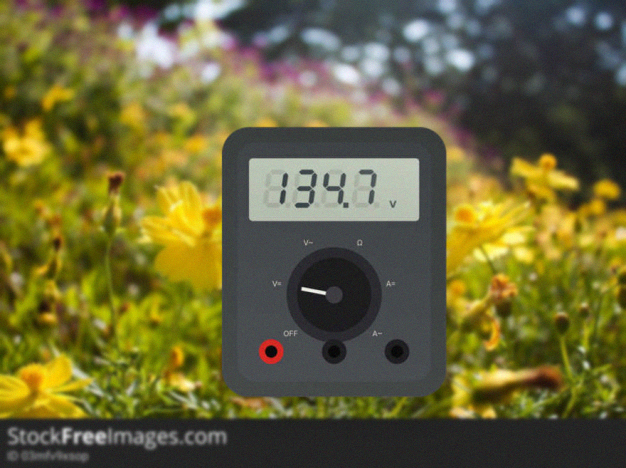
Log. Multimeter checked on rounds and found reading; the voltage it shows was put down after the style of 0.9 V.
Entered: 134.7 V
